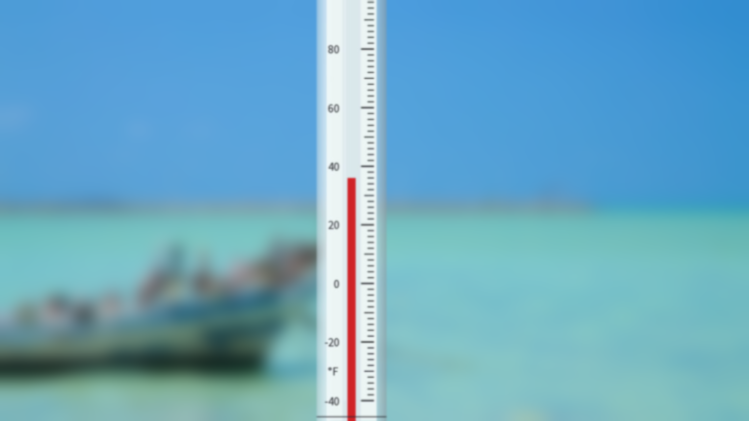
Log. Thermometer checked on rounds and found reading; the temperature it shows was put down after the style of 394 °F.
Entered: 36 °F
